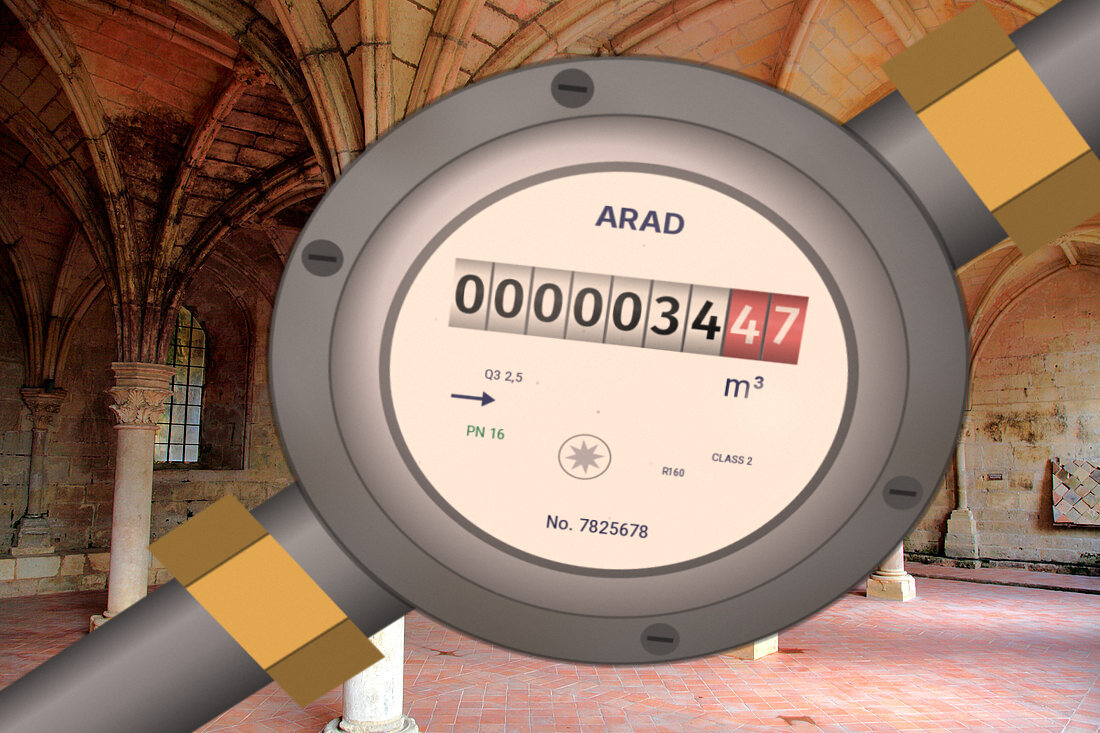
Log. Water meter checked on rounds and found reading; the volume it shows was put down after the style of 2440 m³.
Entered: 34.47 m³
